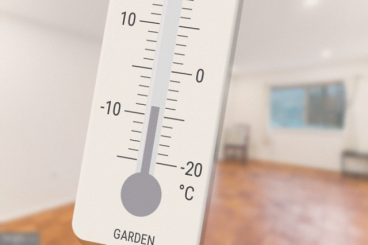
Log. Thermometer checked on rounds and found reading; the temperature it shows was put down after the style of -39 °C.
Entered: -8 °C
